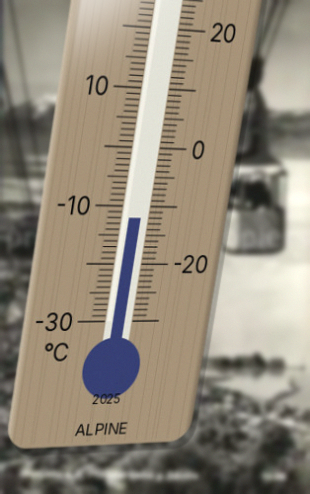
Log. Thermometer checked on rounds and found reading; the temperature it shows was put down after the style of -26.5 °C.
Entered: -12 °C
